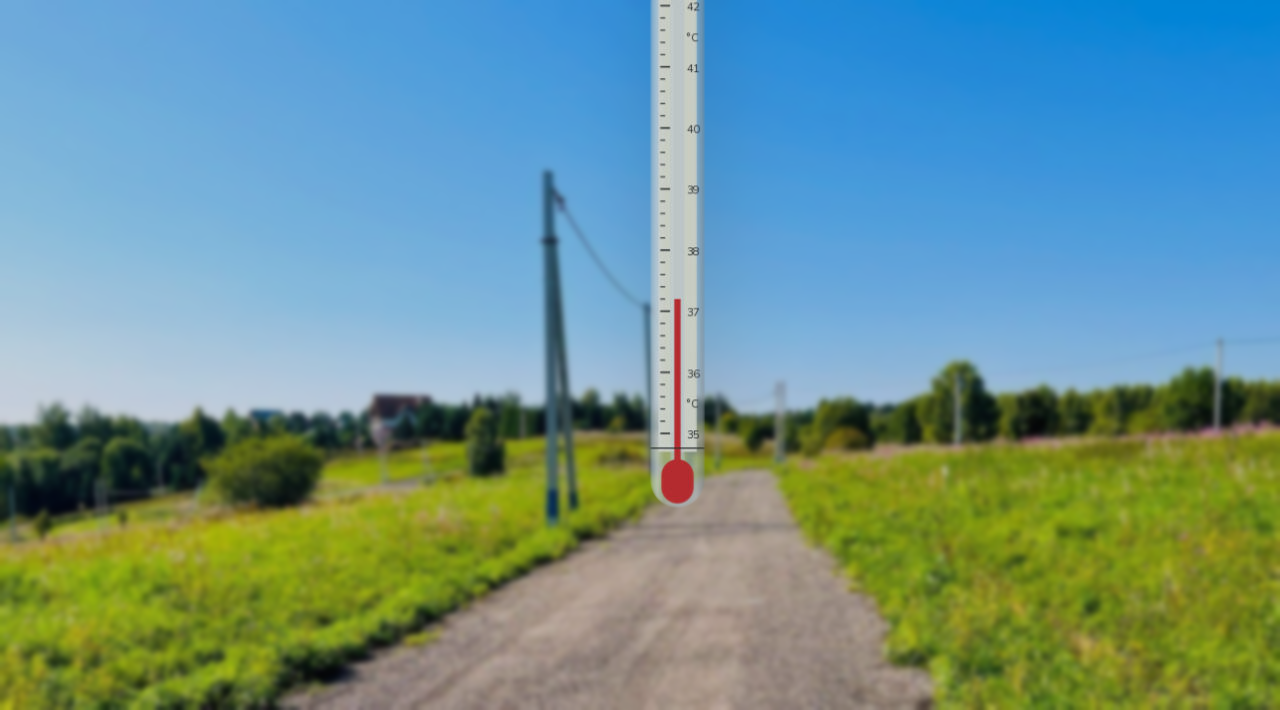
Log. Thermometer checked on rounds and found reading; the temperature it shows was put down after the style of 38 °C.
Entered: 37.2 °C
